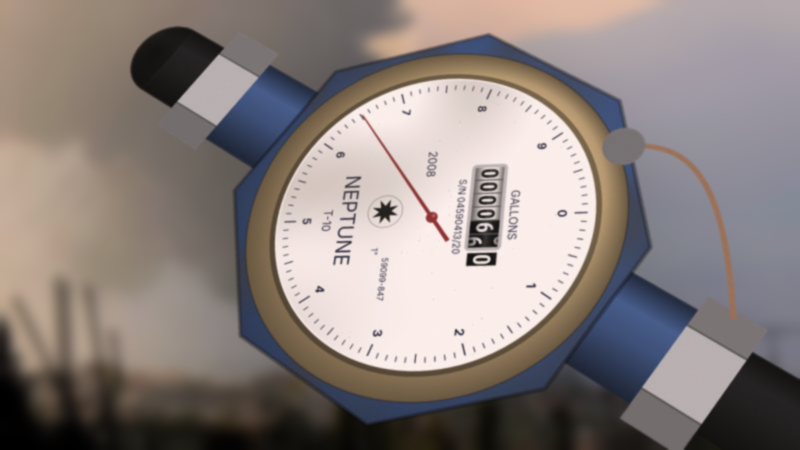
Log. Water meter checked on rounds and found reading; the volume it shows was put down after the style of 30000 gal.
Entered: 656.5 gal
